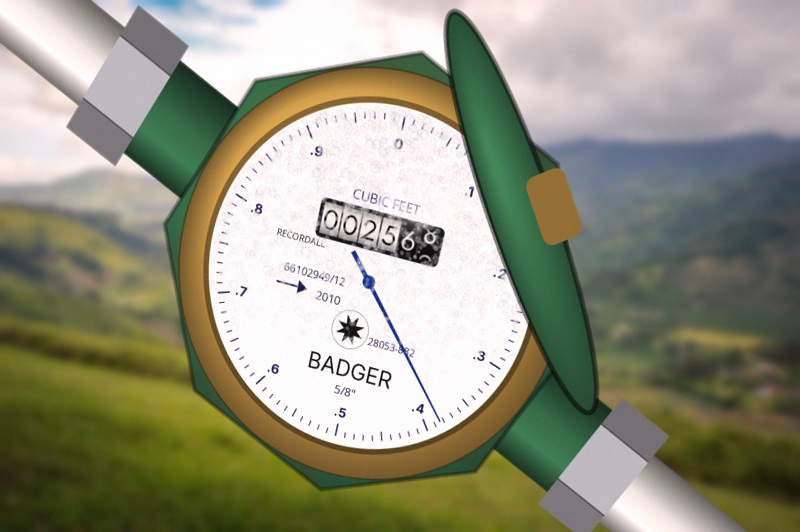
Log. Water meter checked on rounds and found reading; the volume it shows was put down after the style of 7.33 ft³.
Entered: 2568.38 ft³
